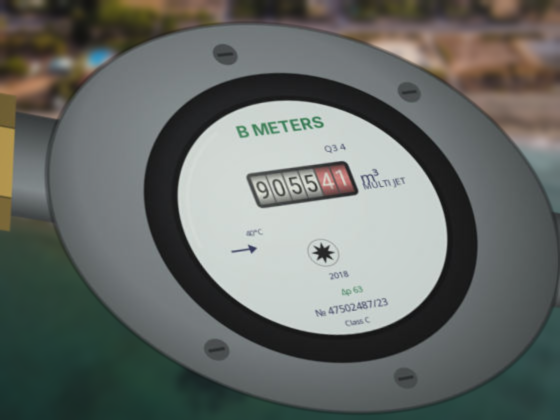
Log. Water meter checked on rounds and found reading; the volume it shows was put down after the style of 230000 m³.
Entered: 9055.41 m³
